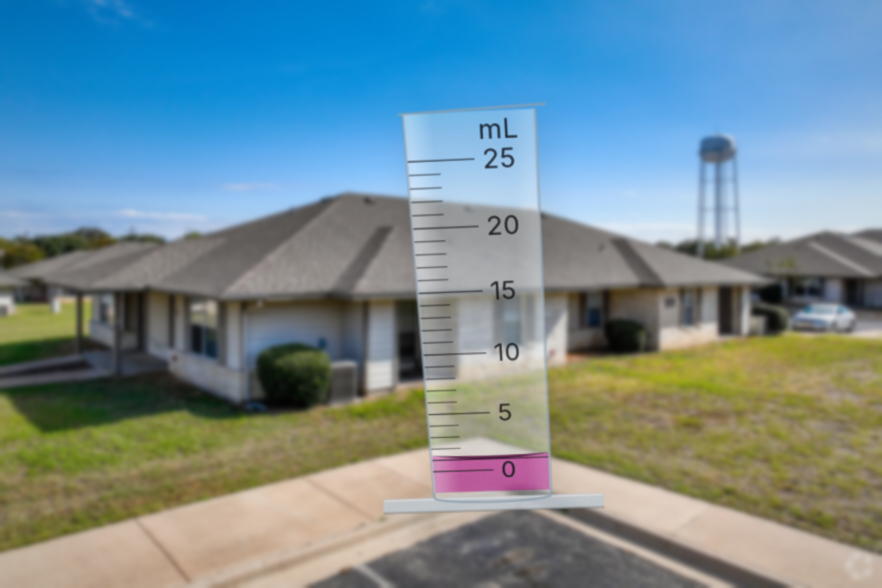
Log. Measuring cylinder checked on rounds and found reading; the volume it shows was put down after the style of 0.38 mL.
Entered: 1 mL
